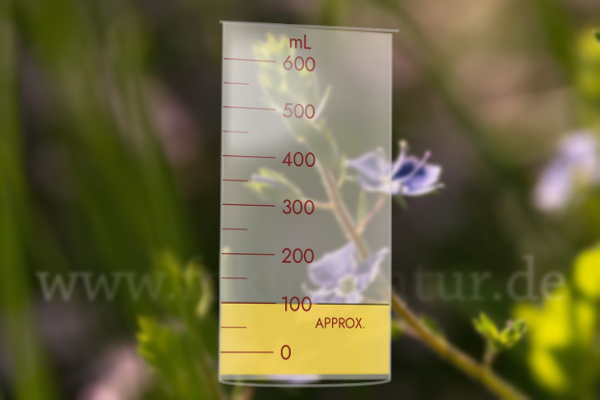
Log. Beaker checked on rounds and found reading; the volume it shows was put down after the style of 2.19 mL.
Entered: 100 mL
